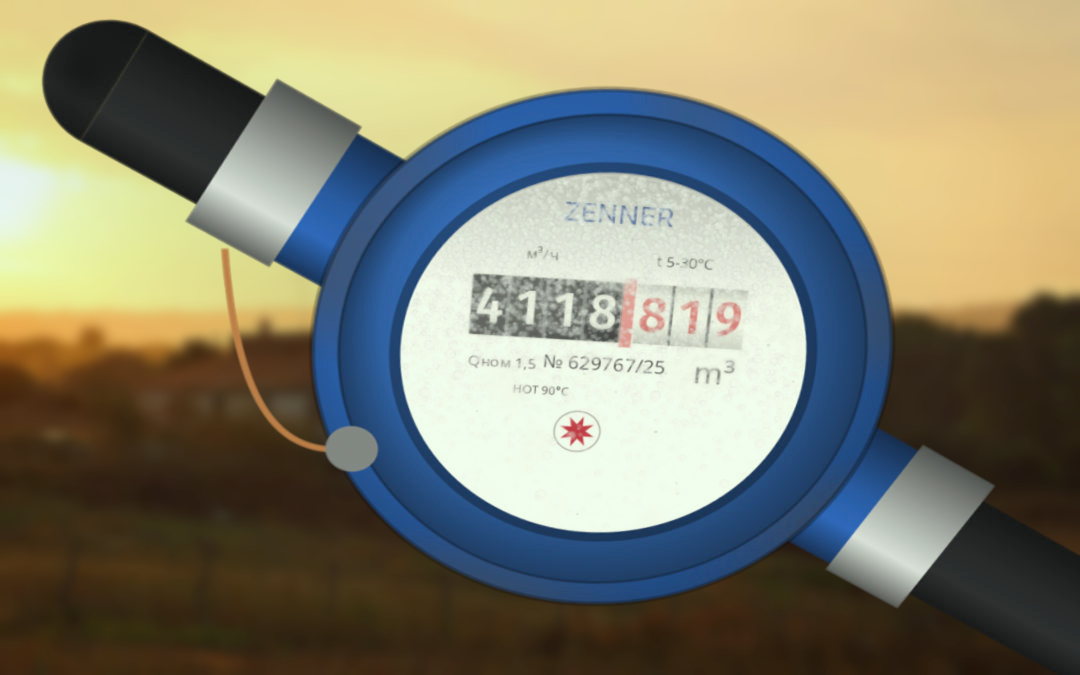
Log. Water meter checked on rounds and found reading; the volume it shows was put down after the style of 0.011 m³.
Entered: 4118.819 m³
